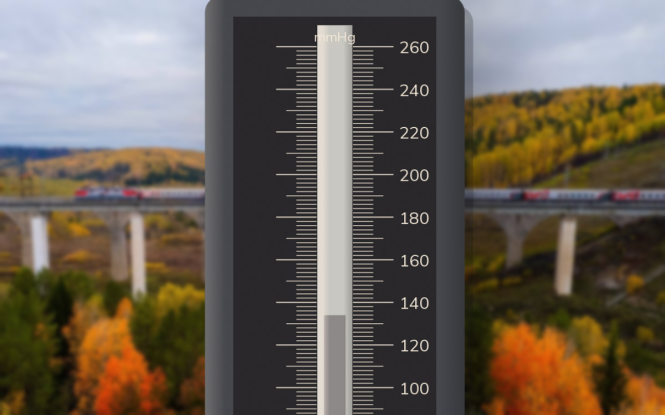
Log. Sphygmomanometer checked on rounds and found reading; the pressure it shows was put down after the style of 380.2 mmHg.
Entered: 134 mmHg
